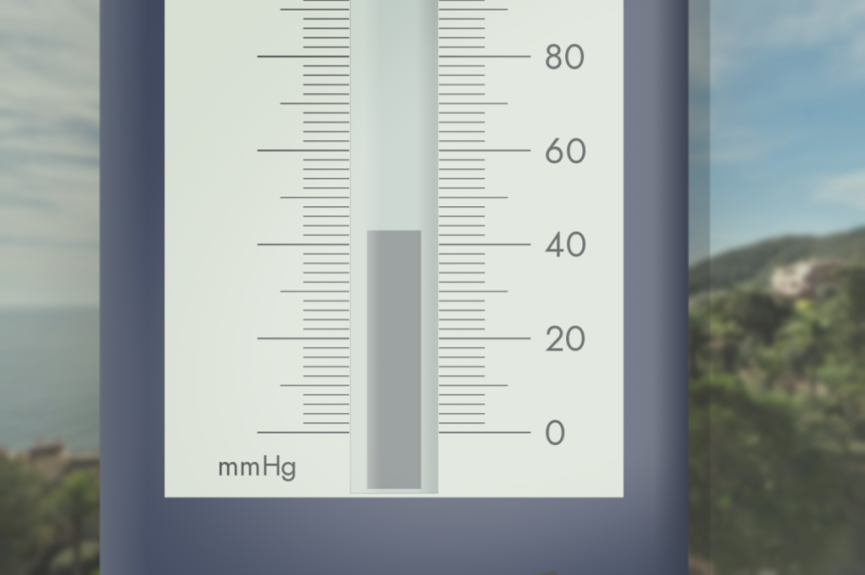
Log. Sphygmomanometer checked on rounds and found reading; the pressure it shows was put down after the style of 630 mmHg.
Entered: 43 mmHg
